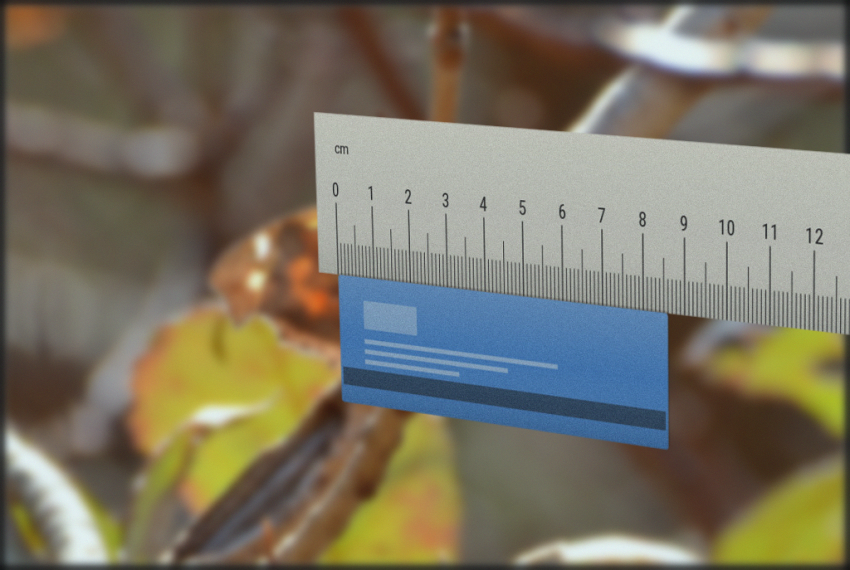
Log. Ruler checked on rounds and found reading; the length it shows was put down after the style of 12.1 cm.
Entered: 8.6 cm
